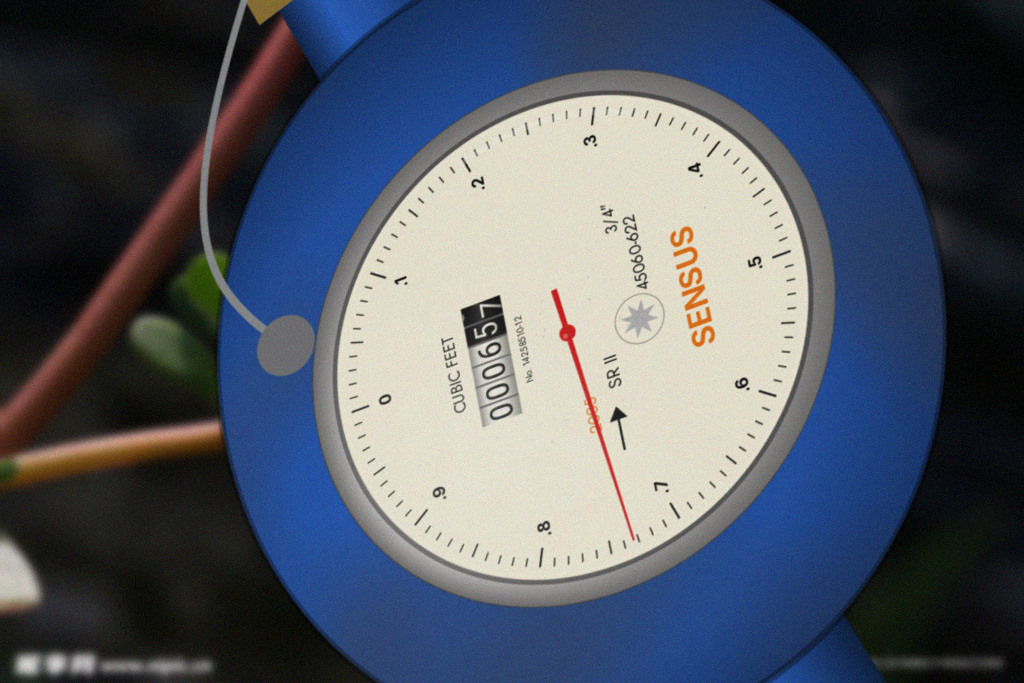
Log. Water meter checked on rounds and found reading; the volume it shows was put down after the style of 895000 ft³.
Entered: 656.73 ft³
